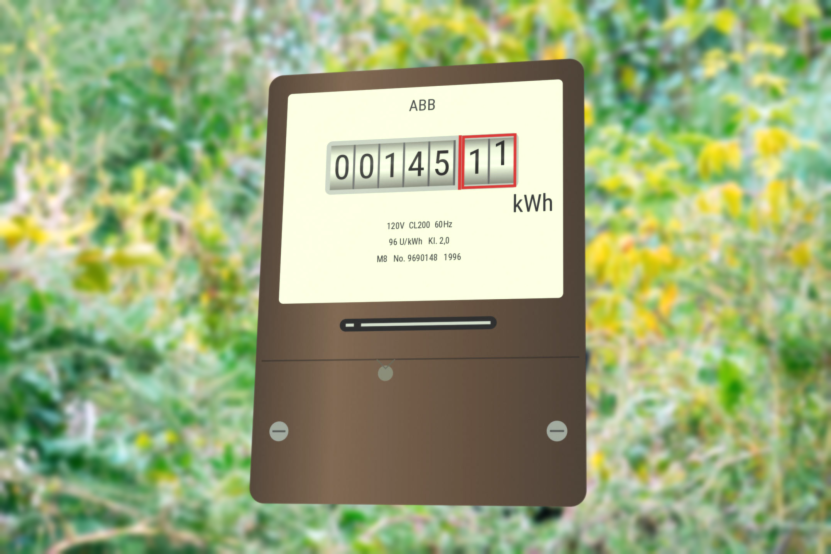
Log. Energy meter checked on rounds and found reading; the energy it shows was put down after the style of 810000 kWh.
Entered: 145.11 kWh
